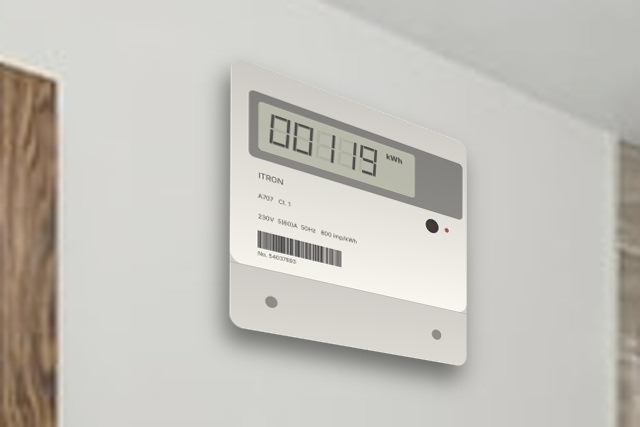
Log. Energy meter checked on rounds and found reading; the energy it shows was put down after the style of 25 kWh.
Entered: 119 kWh
